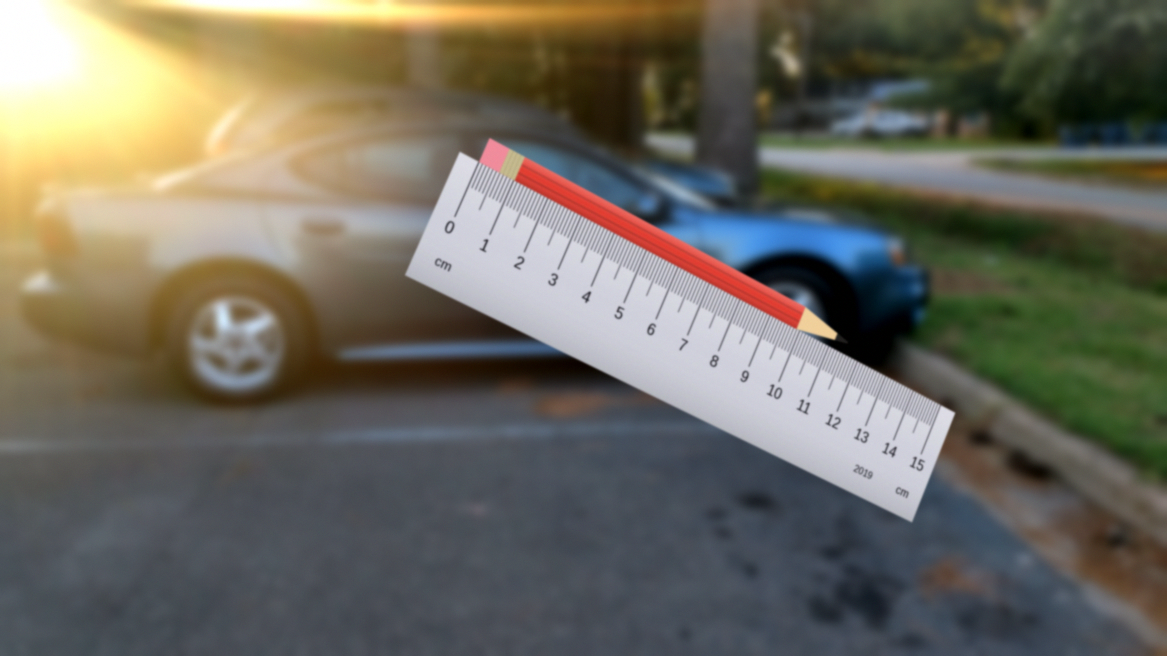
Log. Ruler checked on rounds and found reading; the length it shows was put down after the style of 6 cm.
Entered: 11.5 cm
